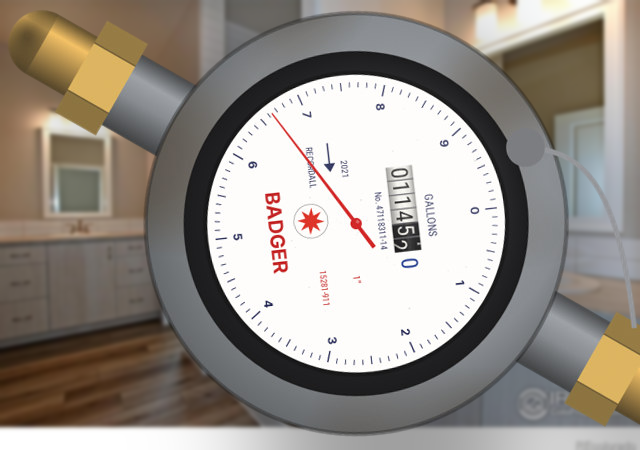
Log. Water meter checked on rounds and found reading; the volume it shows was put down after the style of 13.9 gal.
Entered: 114516.6 gal
